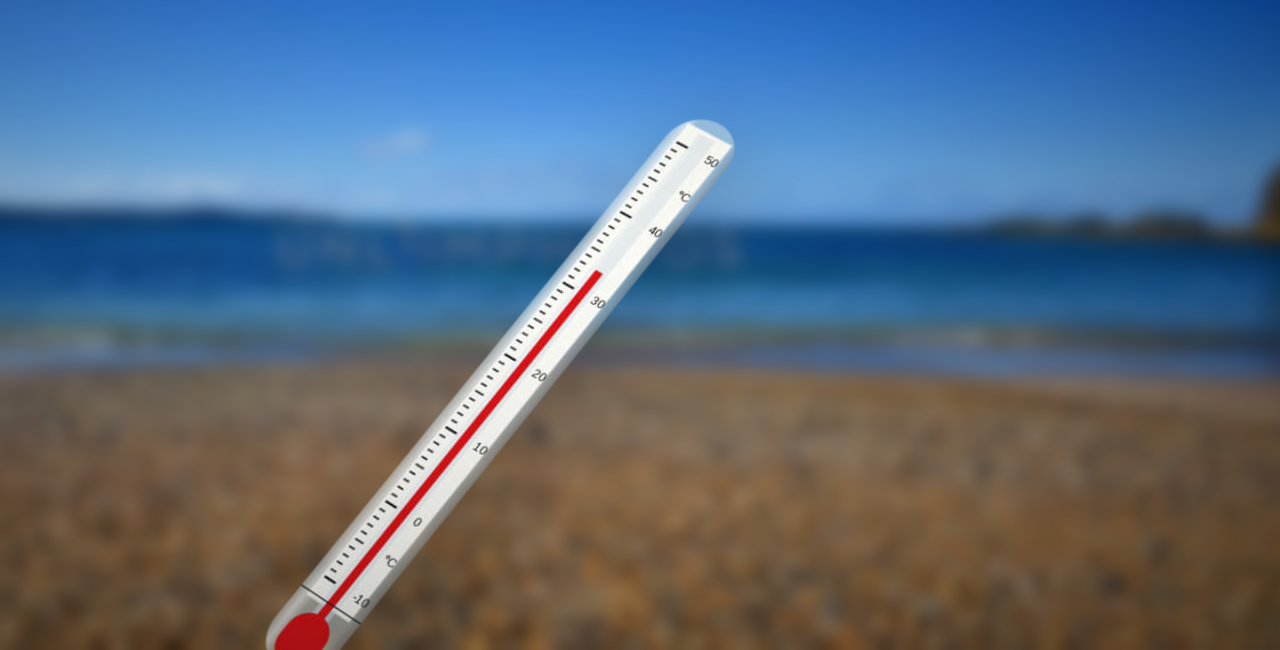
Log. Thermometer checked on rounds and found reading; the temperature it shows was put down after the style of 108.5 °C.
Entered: 33 °C
